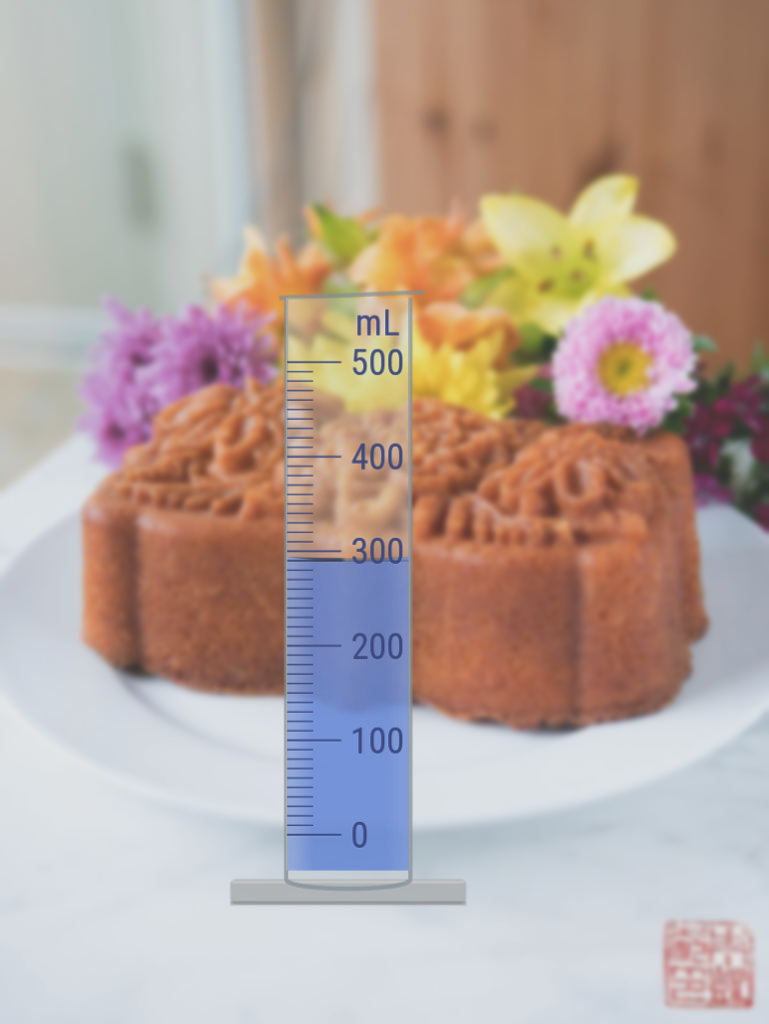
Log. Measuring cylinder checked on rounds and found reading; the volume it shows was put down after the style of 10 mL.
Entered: 290 mL
